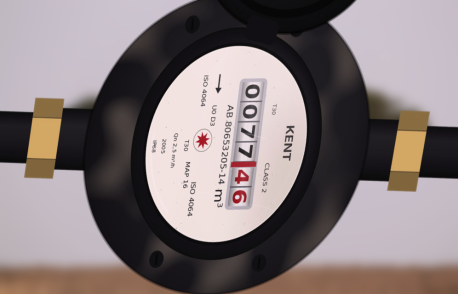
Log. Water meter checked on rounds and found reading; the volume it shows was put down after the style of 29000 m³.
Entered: 77.46 m³
